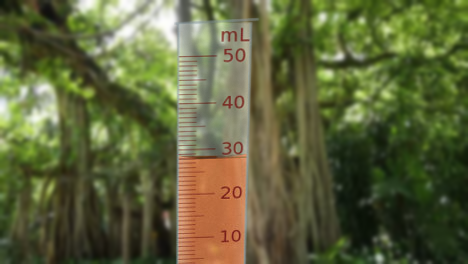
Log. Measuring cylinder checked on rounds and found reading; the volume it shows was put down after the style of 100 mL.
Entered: 28 mL
